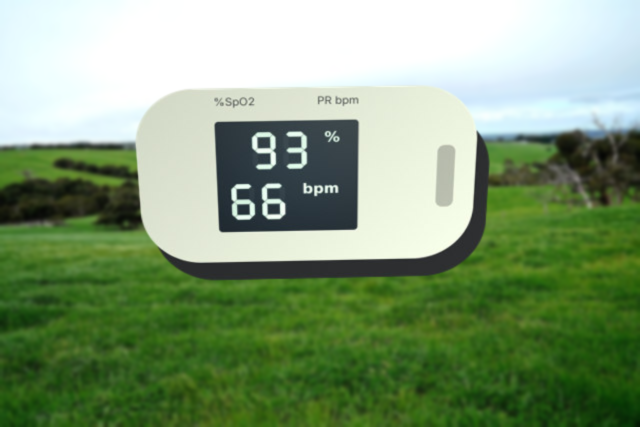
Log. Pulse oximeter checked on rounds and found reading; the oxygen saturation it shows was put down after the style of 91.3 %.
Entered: 93 %
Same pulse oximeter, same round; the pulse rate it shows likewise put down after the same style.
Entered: 66 bpm
